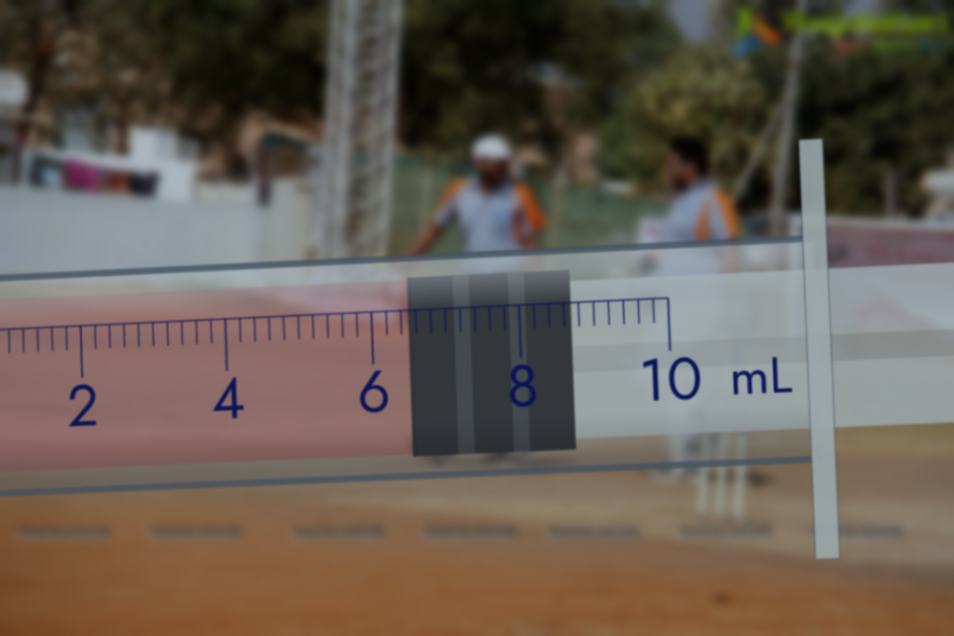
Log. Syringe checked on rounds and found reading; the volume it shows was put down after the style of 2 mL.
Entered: 6.5 mL
